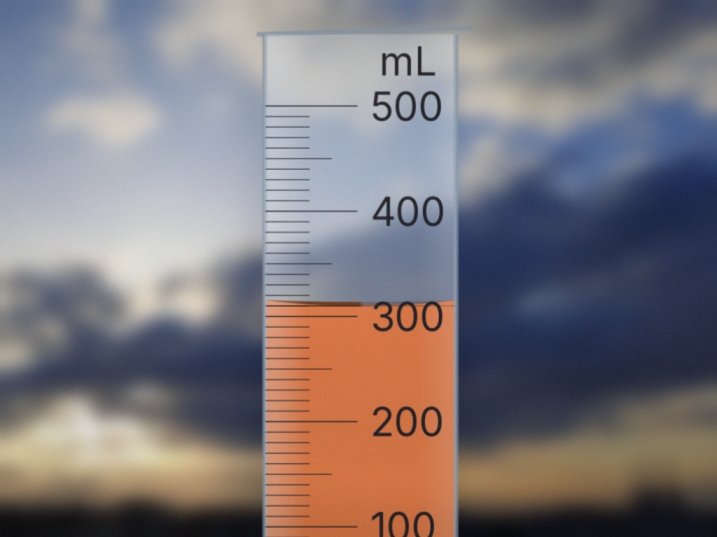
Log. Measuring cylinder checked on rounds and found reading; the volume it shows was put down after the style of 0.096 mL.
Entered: 310 mL
